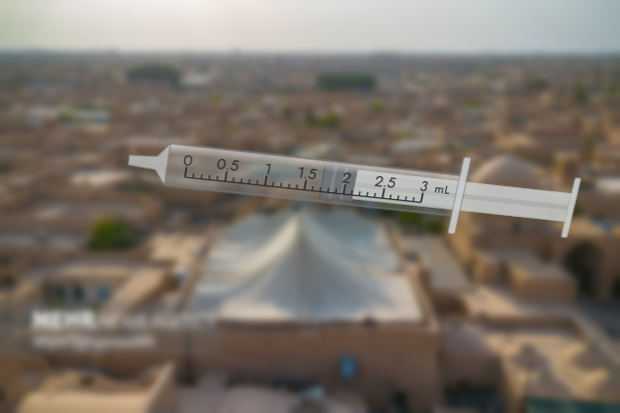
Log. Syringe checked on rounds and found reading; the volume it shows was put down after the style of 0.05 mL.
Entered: 1.7 mL
